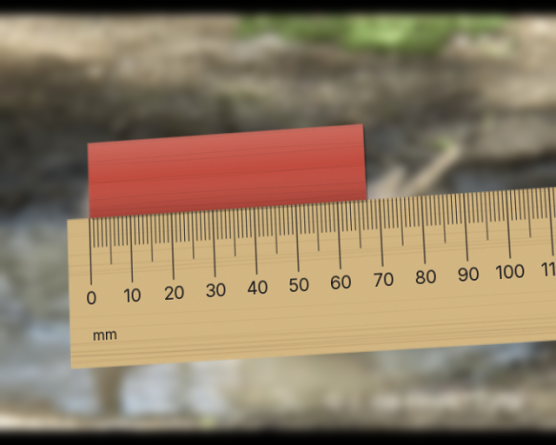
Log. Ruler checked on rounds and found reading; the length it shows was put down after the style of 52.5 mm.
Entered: 67 mm
